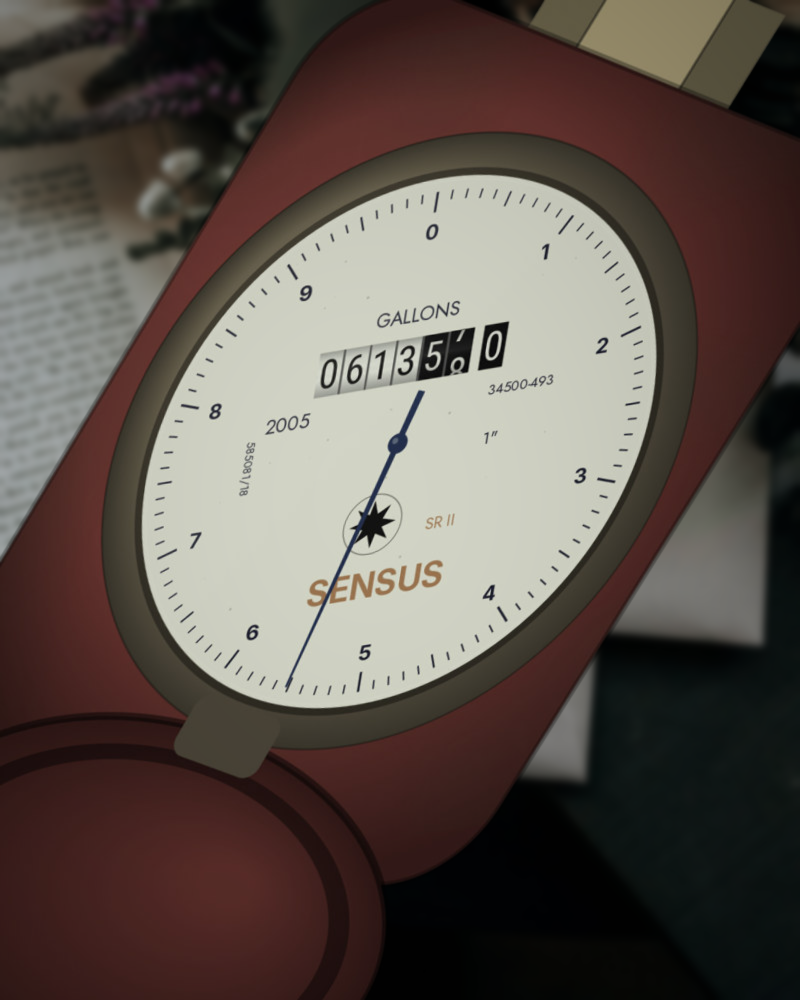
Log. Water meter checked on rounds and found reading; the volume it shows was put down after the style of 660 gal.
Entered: 613575.5 gal
